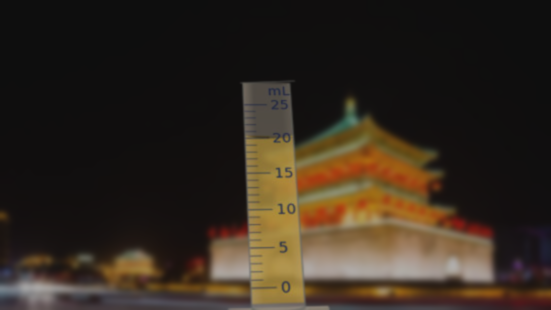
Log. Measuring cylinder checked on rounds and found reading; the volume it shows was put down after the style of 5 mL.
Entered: 20 mL
